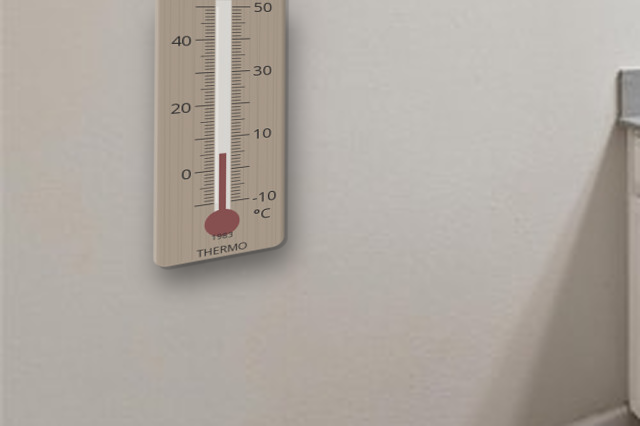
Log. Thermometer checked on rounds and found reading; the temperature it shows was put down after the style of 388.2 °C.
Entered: 5 °C
